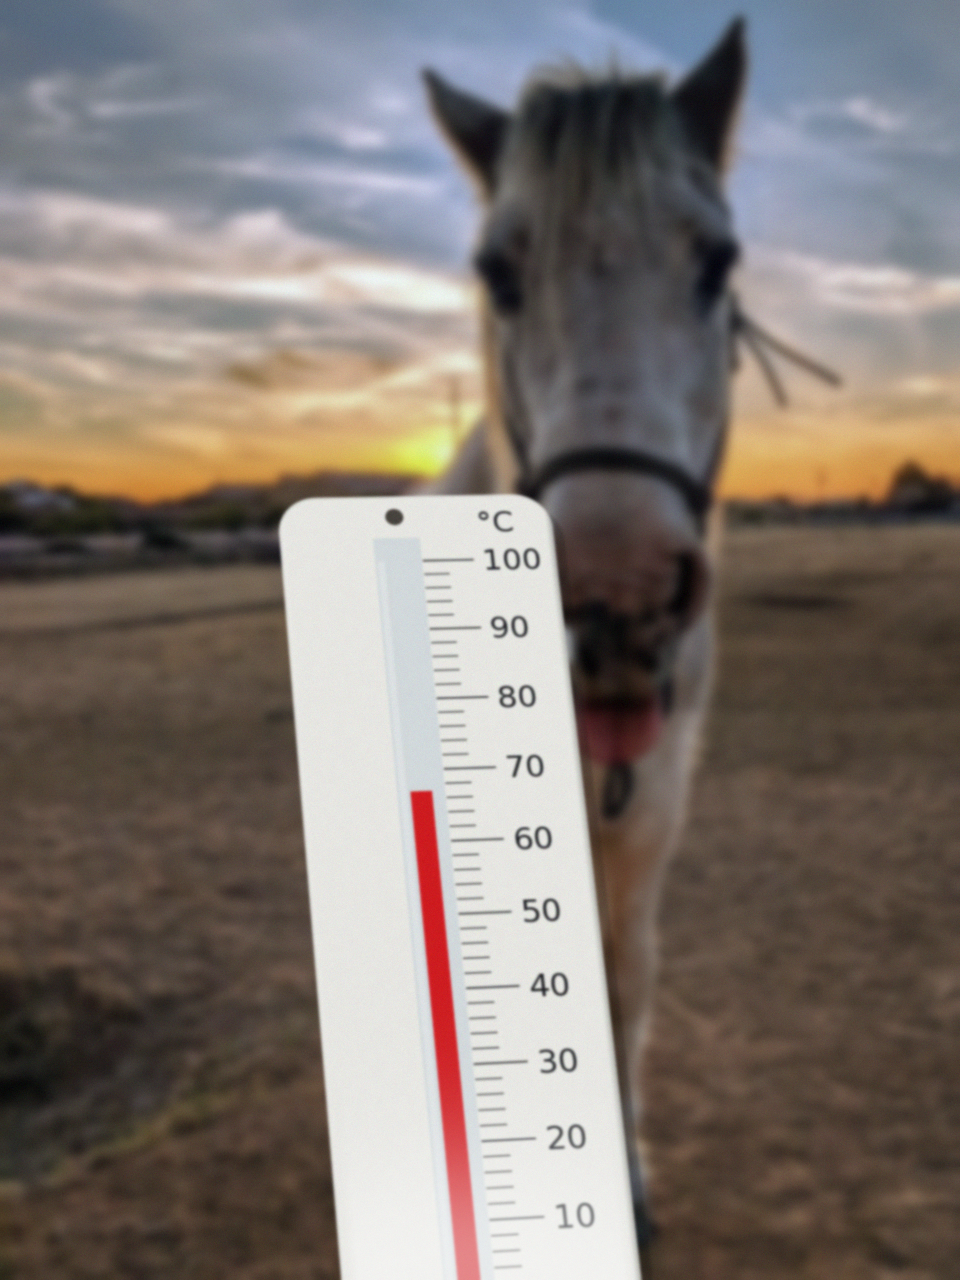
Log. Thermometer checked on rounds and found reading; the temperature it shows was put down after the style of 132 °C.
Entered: 67 °C
